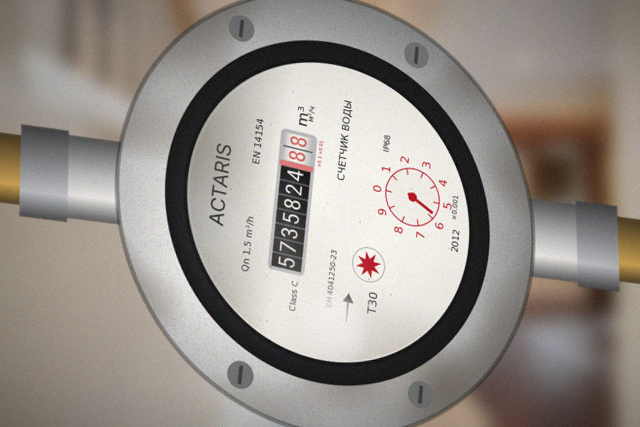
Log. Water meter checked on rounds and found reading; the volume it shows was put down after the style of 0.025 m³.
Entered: 5735824.885 m³
